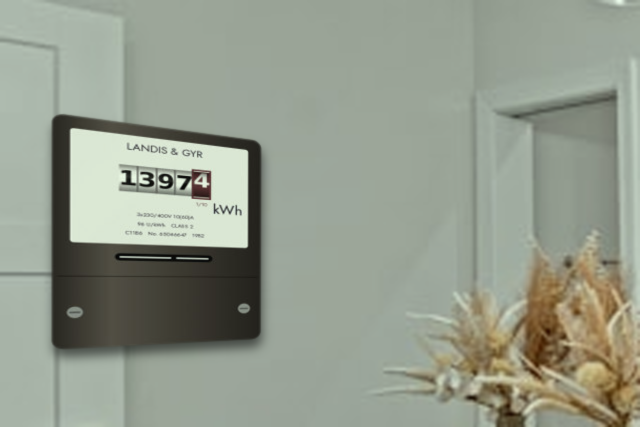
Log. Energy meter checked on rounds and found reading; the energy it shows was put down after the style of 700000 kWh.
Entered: 1397.4 kWh
